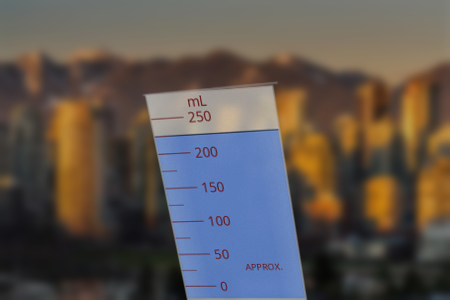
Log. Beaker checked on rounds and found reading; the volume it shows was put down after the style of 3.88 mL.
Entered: 225 mL
